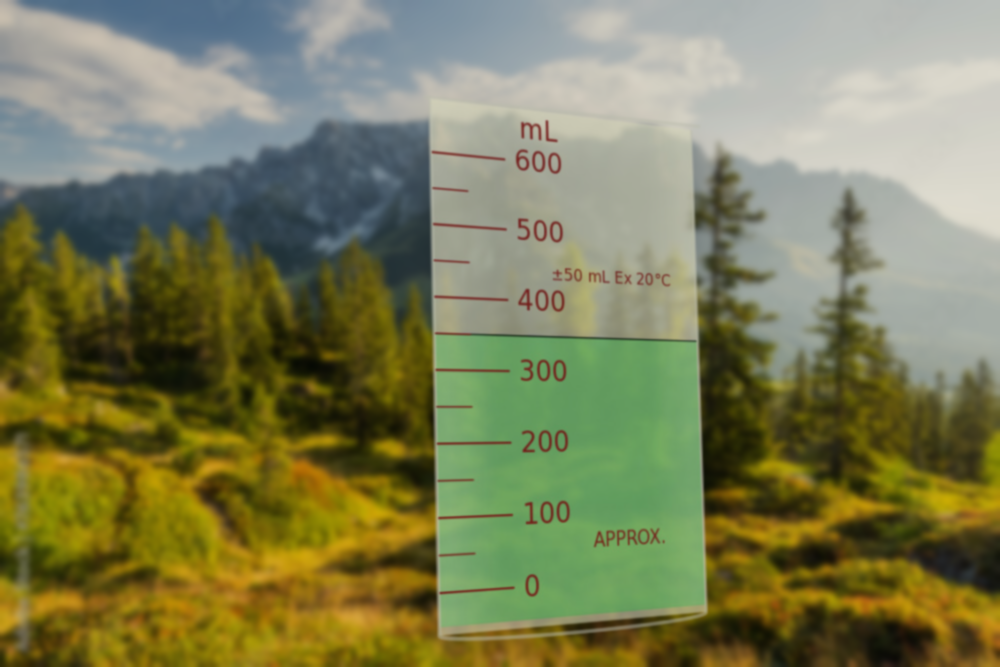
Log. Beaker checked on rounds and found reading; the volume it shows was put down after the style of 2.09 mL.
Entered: 350 mL
